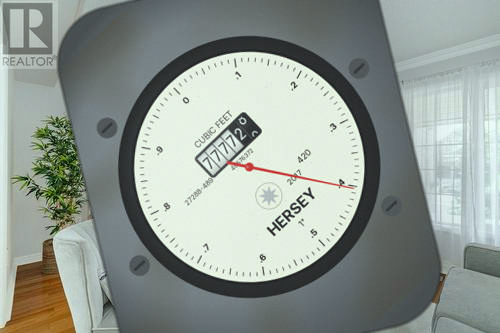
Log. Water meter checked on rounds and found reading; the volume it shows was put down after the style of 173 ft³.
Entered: 777728.40 ft³
